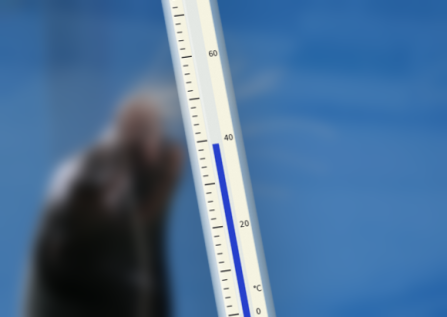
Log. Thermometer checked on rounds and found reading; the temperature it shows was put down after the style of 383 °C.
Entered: 39 °C
